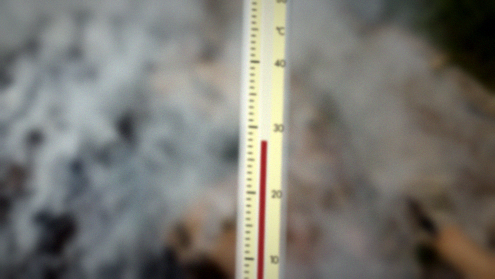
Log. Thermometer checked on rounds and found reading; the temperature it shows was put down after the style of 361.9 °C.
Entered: 28 °C
